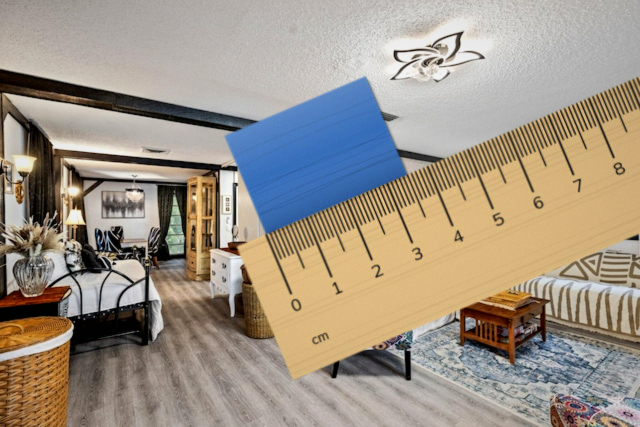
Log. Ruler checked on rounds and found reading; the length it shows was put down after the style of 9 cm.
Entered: 3.5 cm
